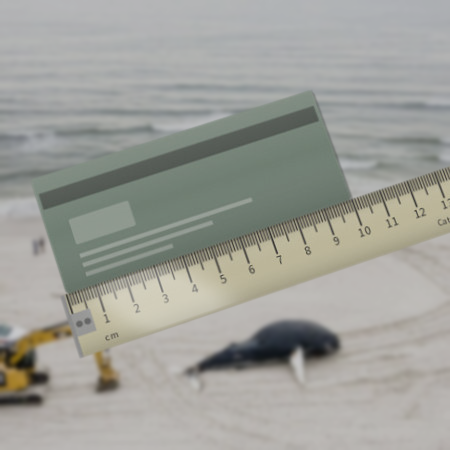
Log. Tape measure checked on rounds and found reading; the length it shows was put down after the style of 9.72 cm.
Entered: 10 cm
